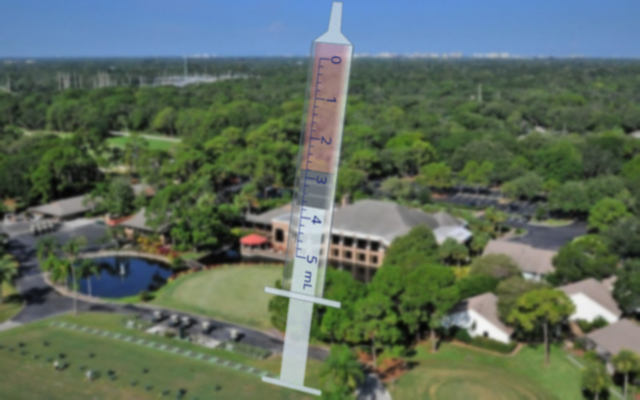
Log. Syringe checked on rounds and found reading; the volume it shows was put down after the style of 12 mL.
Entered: 2.8 mL
